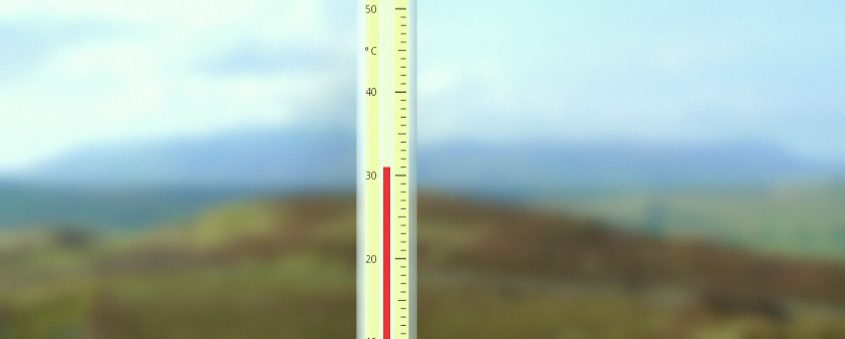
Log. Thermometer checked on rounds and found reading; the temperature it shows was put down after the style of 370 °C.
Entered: 31 °C
